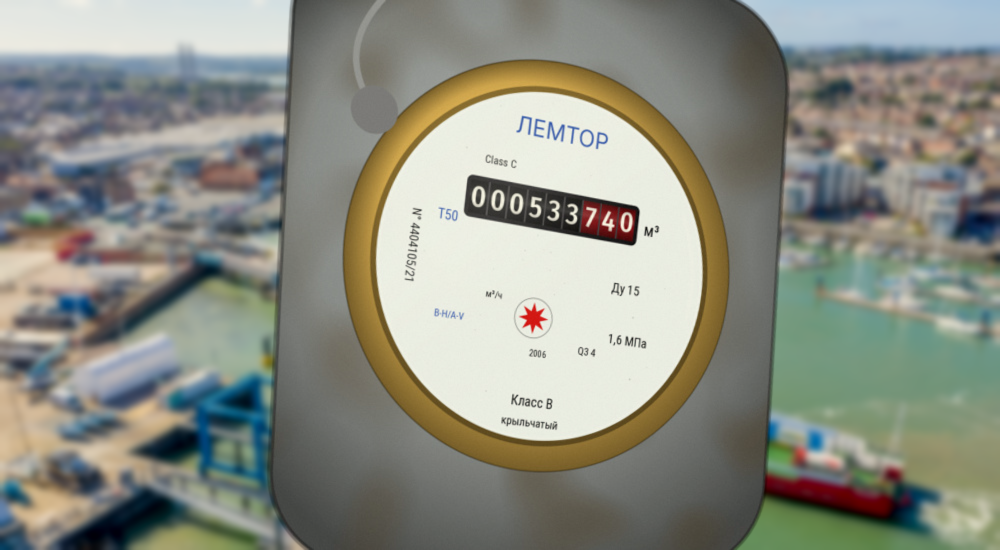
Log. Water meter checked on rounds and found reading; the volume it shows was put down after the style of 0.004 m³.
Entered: 533.740 m³
